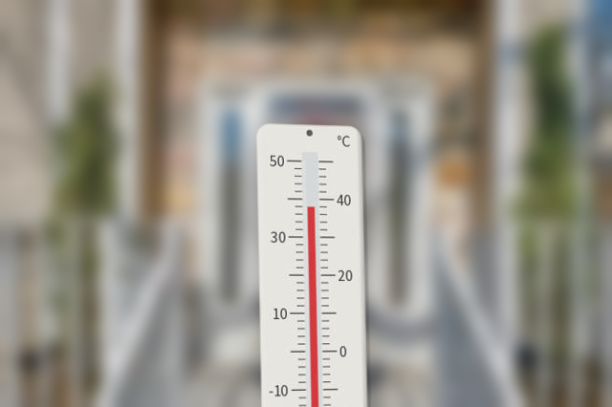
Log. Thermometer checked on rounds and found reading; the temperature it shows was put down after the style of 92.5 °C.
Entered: 38 °C
